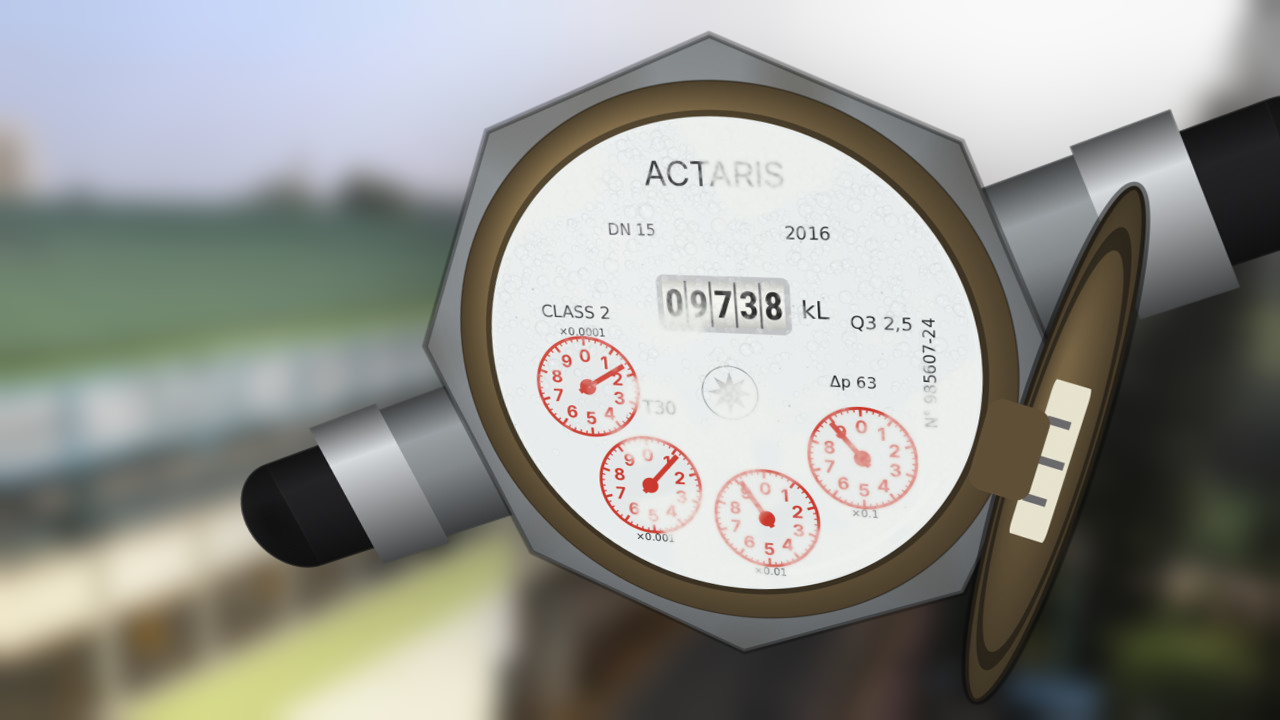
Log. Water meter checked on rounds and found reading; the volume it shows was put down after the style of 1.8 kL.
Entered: 9738.8911 kL
